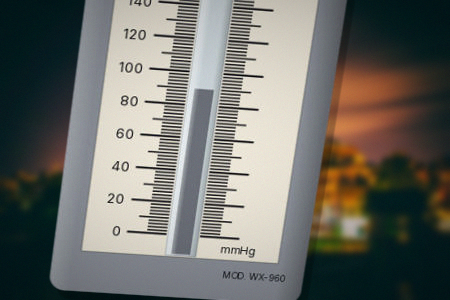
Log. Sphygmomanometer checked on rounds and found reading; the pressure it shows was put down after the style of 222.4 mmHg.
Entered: 90 mmHg
